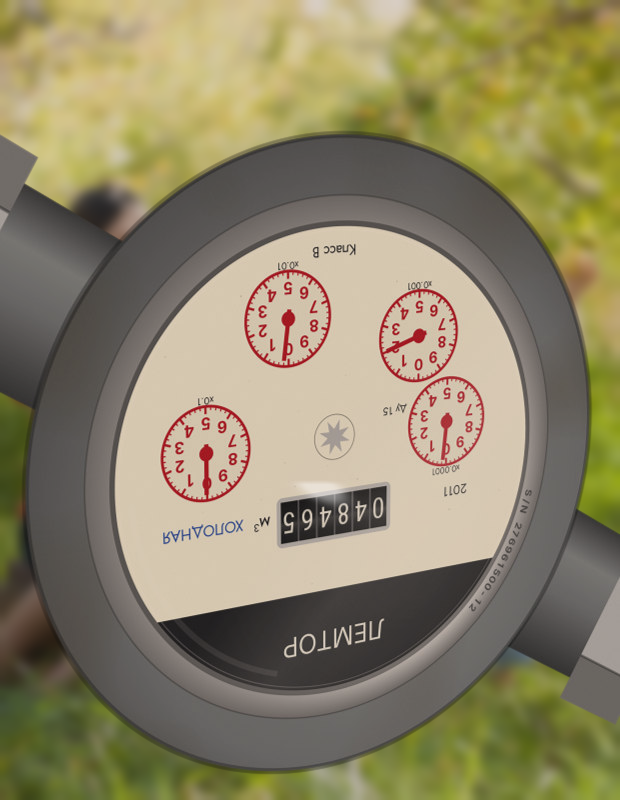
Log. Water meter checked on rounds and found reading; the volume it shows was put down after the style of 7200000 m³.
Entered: 48465.0020 m³
